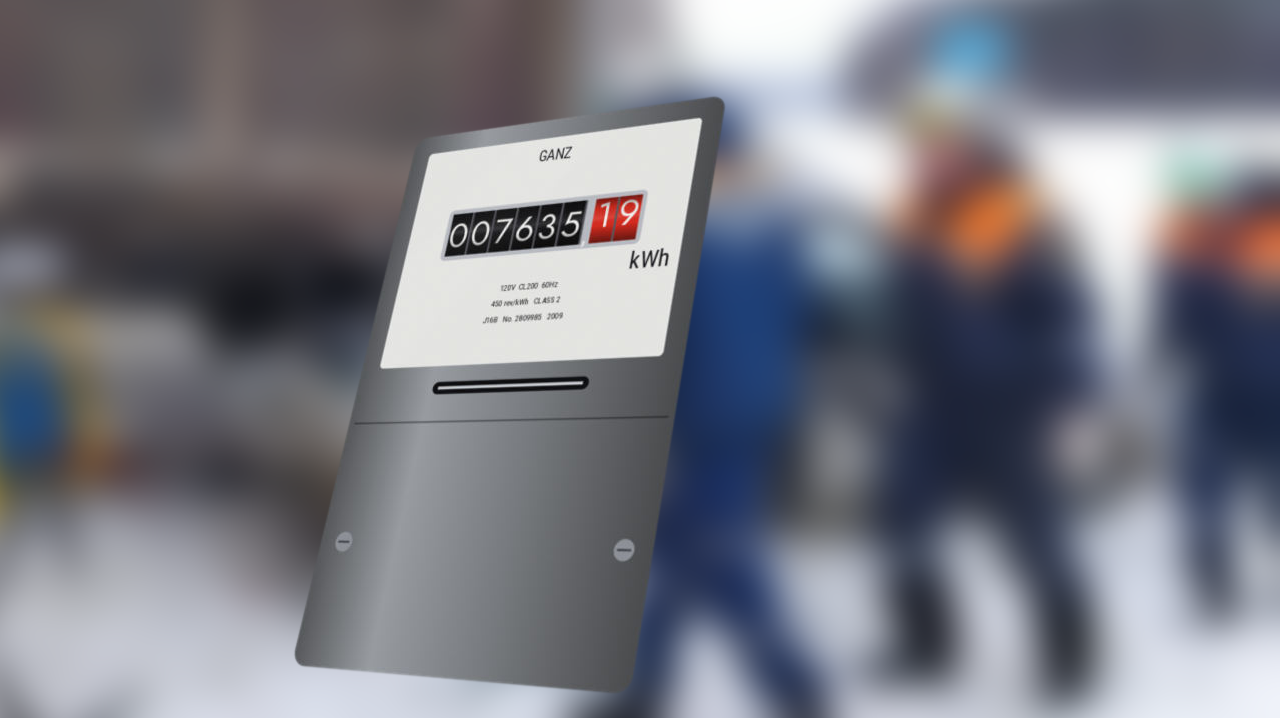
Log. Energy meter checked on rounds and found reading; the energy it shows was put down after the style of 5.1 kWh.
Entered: 7635.19 kWh
